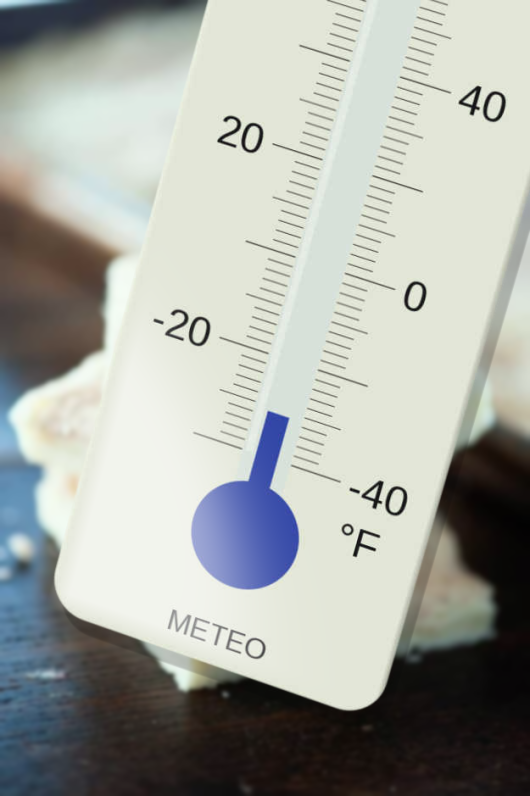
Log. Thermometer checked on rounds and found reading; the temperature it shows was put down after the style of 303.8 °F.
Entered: -31 °F
